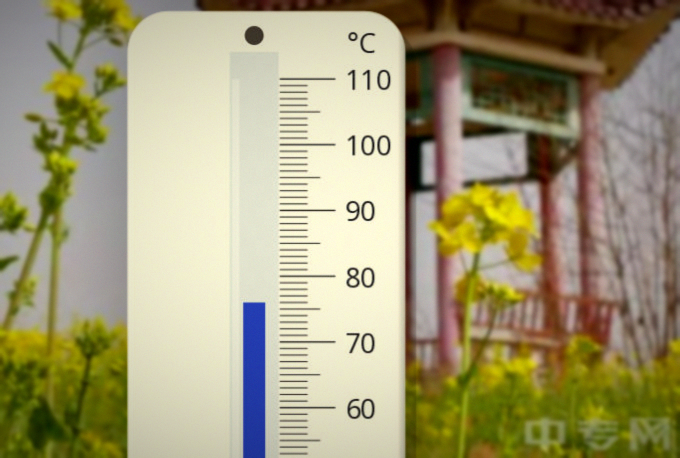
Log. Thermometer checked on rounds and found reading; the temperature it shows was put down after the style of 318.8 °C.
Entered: 76 °C
